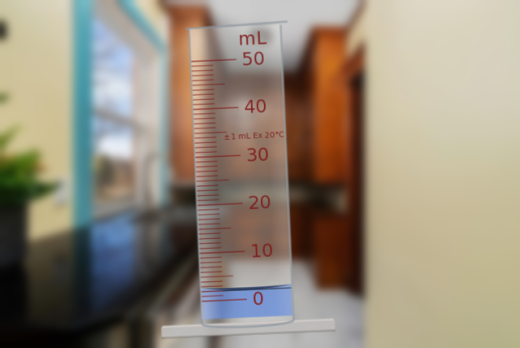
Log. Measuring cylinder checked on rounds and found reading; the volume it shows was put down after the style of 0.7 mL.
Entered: 2 mL
